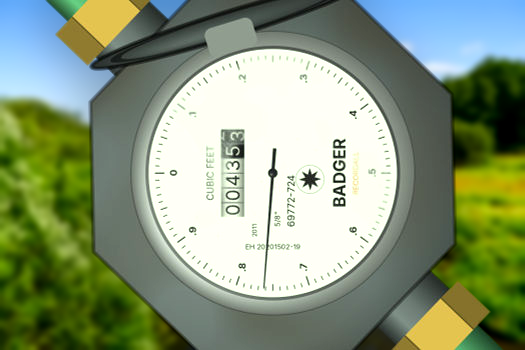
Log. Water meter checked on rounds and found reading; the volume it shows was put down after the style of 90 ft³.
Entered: 4352.76 ft³
